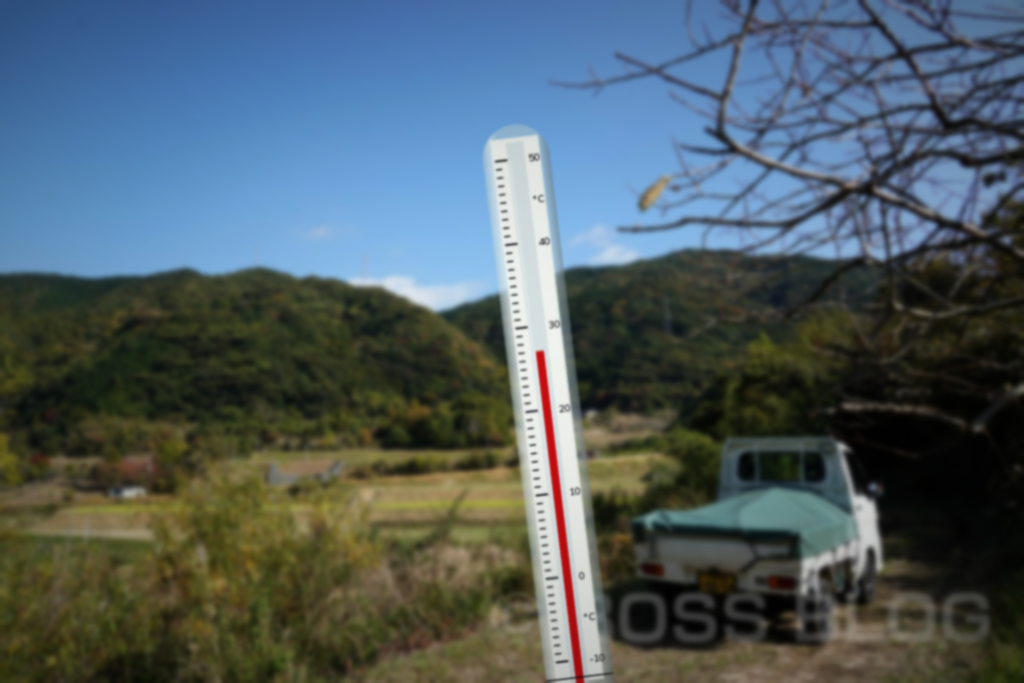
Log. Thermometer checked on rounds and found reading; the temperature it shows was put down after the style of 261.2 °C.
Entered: 27 °C
